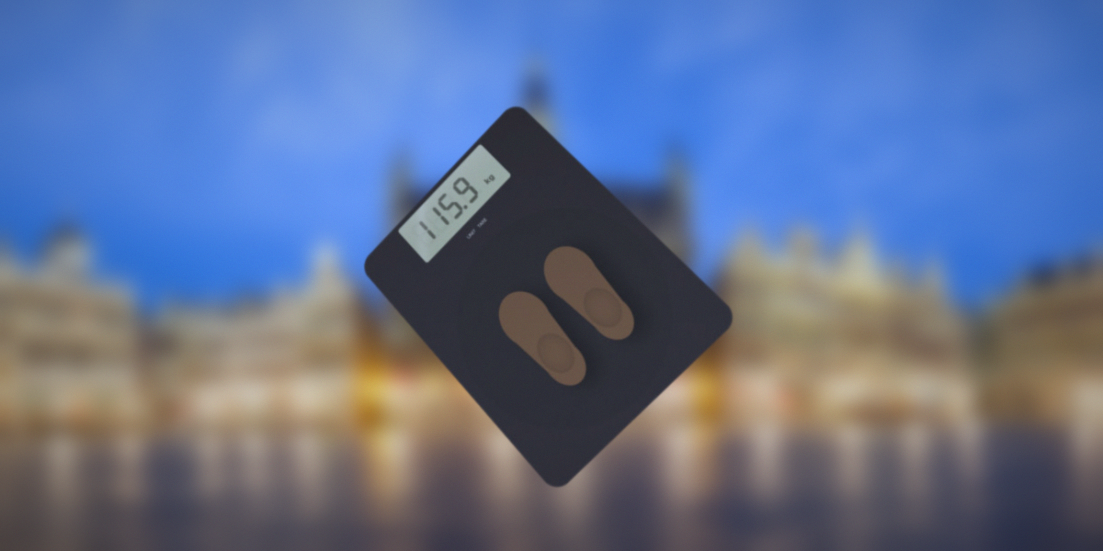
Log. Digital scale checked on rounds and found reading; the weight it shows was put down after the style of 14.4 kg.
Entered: 115.9 kg
